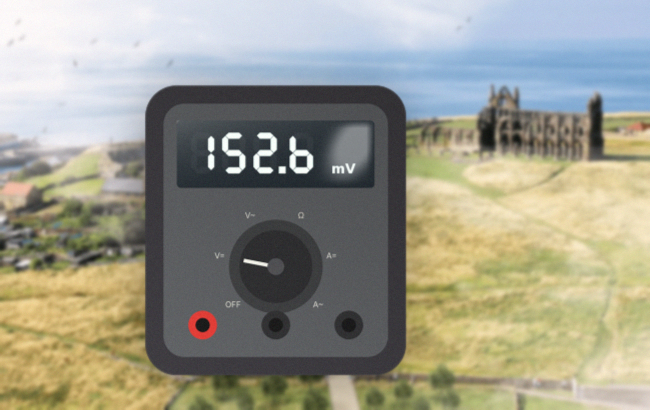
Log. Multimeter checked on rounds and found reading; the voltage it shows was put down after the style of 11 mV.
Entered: 152.6 mV
